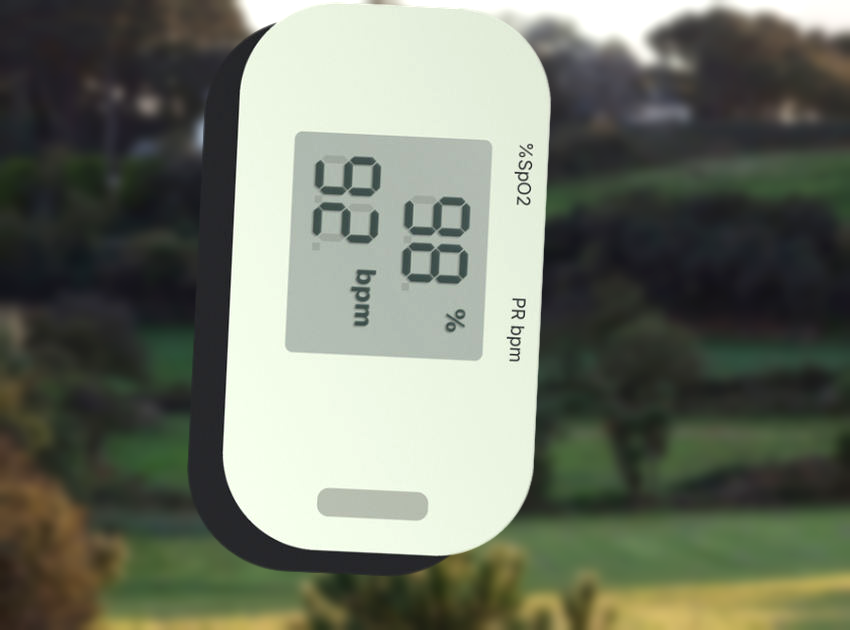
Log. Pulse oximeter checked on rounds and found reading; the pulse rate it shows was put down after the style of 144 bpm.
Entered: 92 bpm
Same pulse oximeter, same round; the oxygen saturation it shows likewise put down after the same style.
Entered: 98 %
